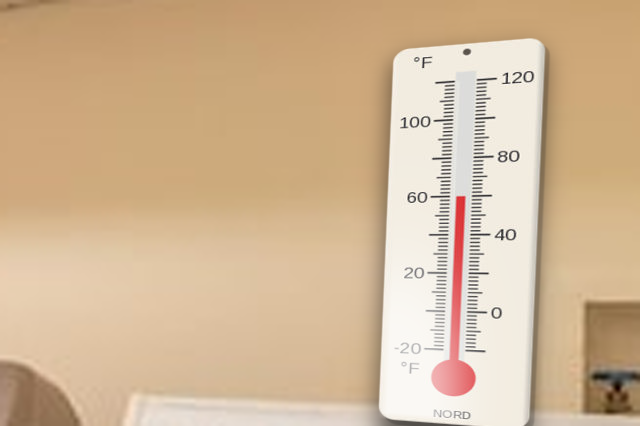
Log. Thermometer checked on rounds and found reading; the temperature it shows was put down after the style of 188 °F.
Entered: 60 °F
